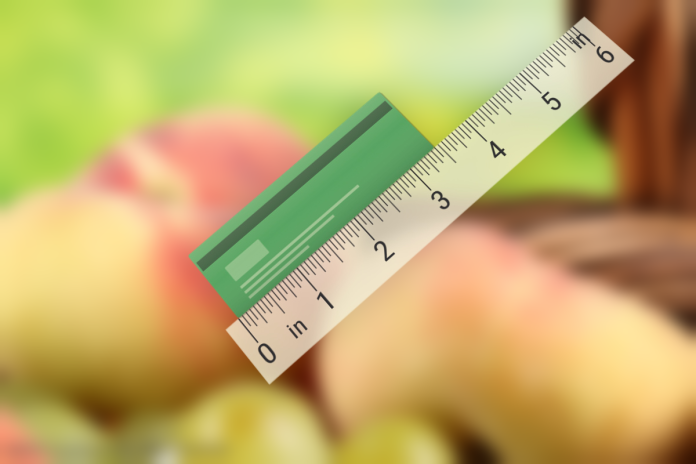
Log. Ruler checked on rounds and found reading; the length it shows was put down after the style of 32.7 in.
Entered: 3.4375 in
